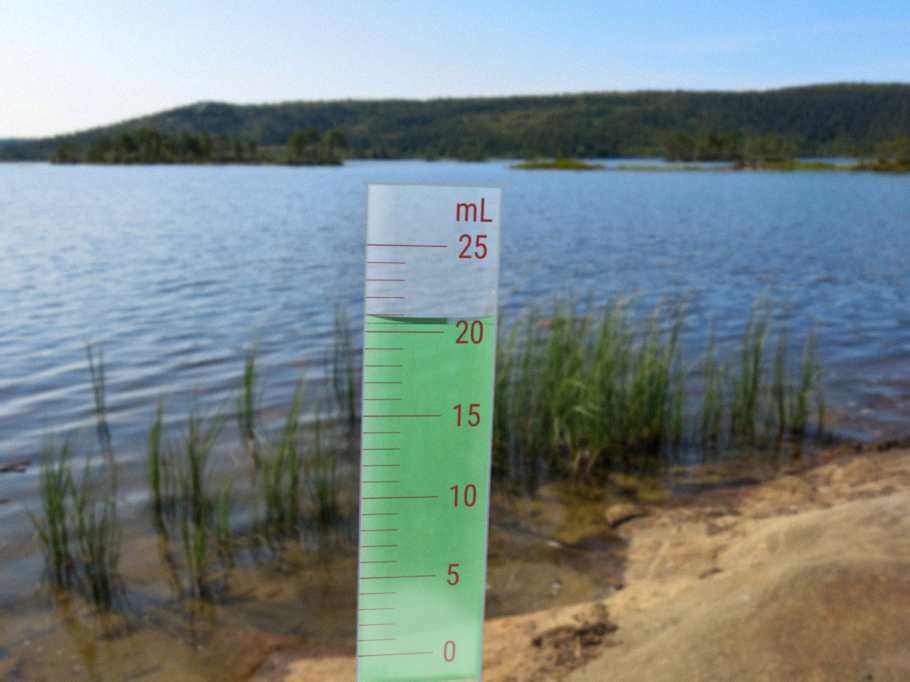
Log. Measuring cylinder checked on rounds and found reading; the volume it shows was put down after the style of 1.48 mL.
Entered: 20.5 mL
